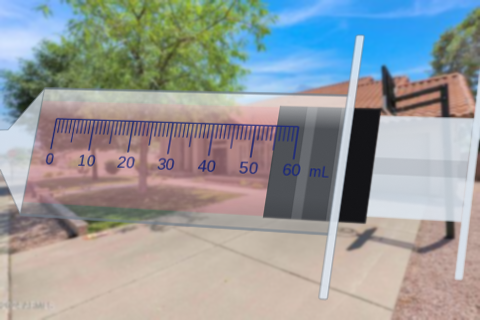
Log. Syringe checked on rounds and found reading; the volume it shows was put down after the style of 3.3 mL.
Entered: 55 mL
